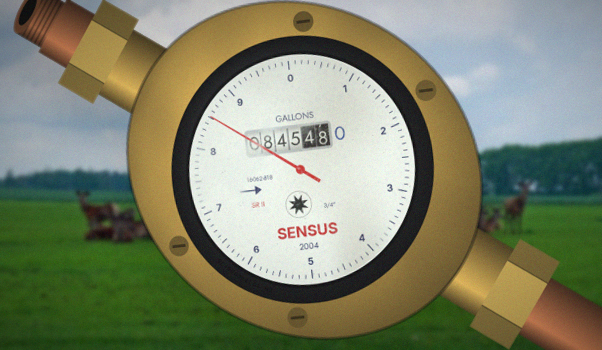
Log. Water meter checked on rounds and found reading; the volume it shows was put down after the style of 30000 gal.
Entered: 845478.5 gal
